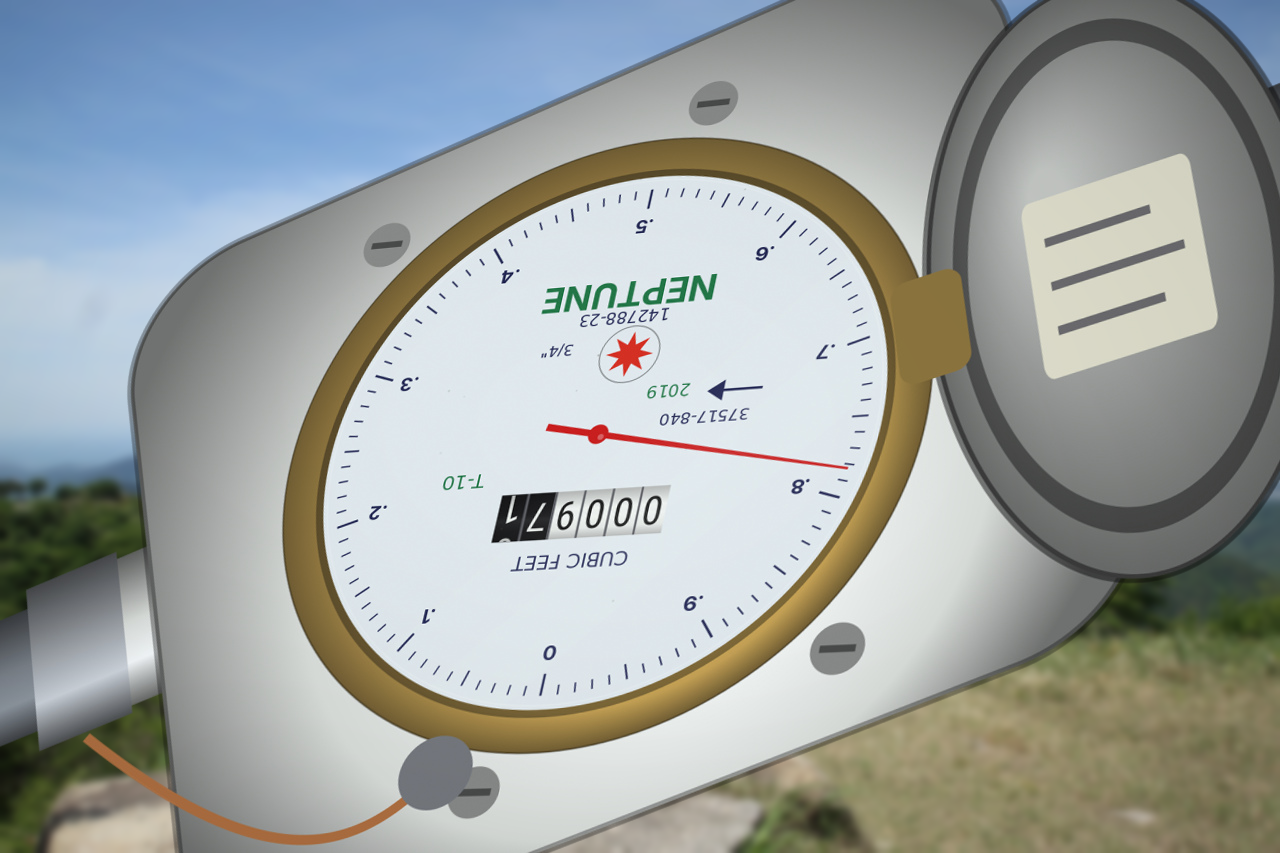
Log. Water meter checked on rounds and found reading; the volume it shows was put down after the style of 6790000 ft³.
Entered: 970.78 ft³
